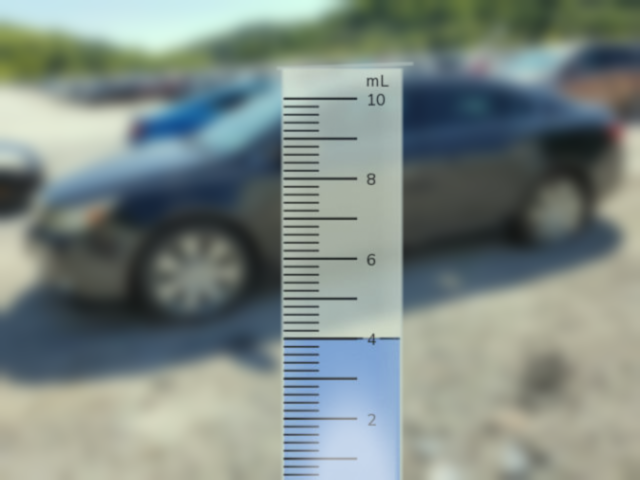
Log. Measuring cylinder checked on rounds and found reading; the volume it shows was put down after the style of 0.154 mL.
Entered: 4 mL
